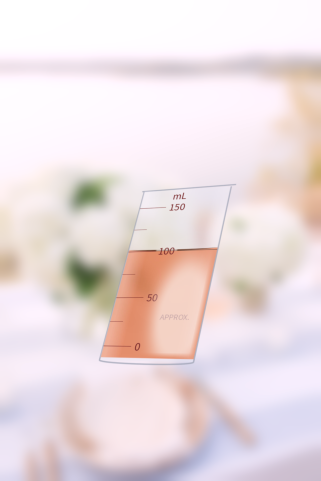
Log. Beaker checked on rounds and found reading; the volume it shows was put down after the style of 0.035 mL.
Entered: 100 mL
